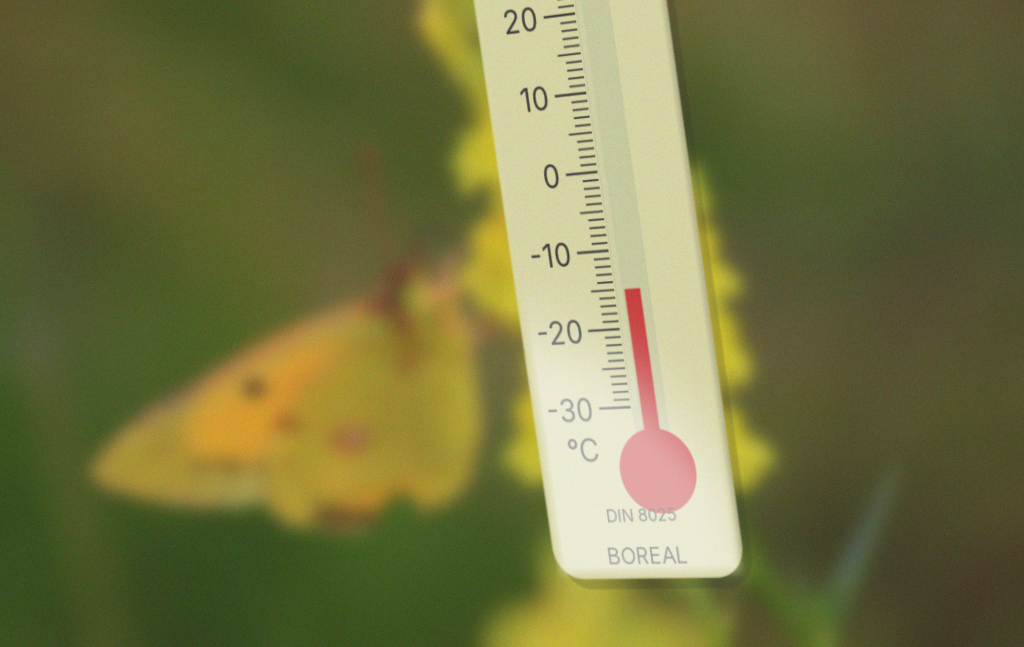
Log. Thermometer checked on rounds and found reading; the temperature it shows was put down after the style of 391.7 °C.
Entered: -15 °C
